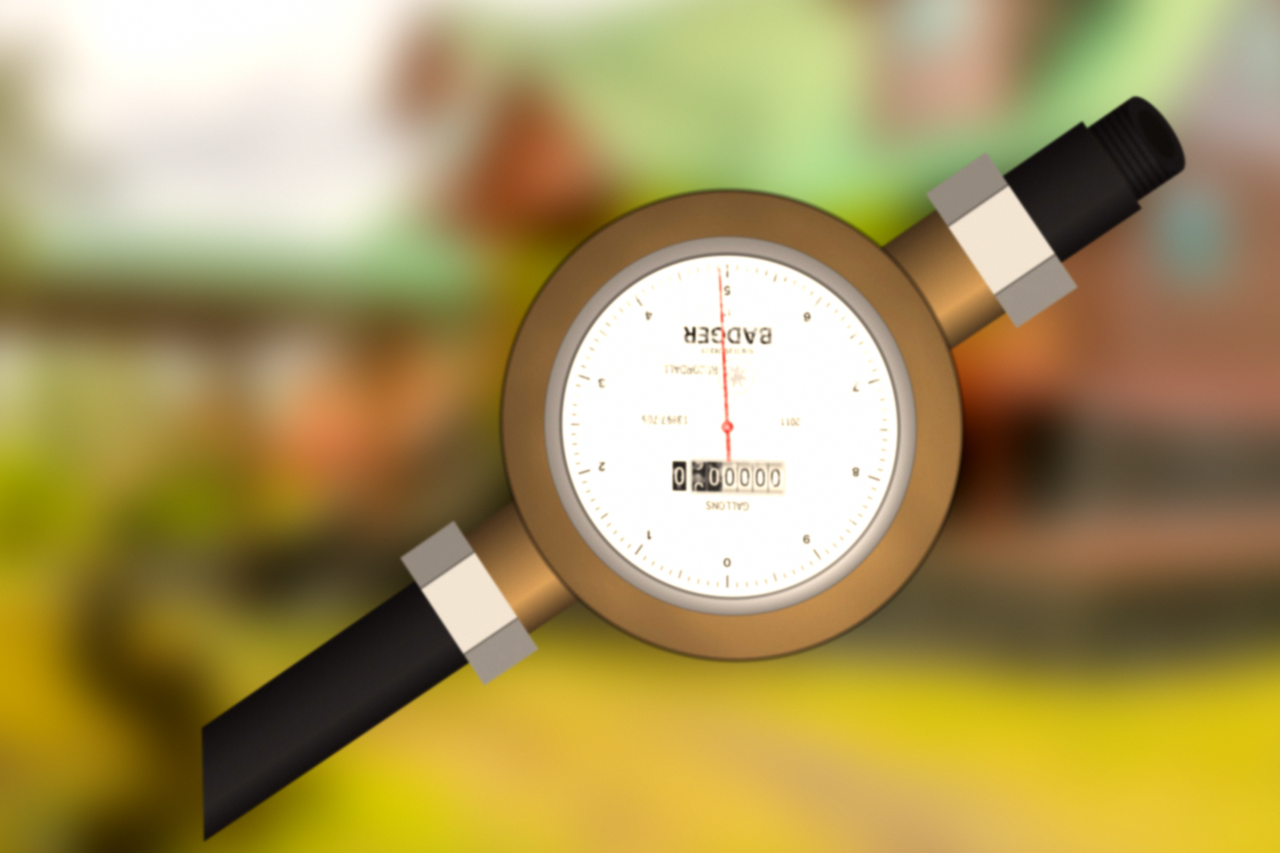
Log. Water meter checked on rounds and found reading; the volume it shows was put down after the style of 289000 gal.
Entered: 54.9 gal
